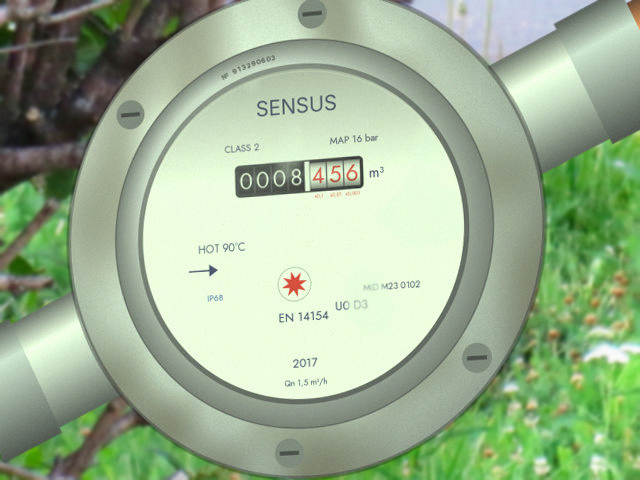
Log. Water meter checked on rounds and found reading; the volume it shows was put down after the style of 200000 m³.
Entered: 8.456 m³
